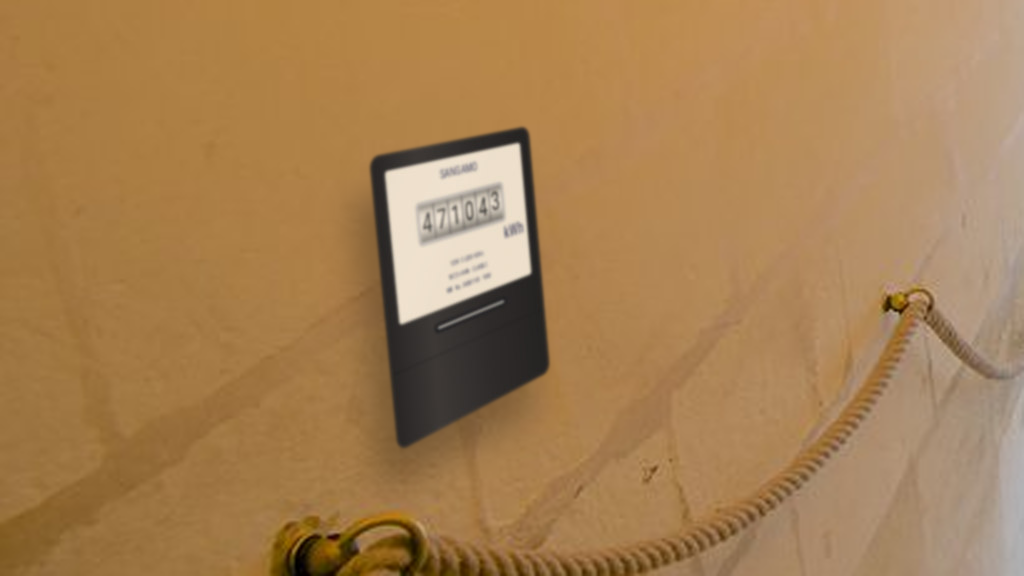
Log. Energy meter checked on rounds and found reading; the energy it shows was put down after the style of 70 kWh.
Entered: 471043 kWh
